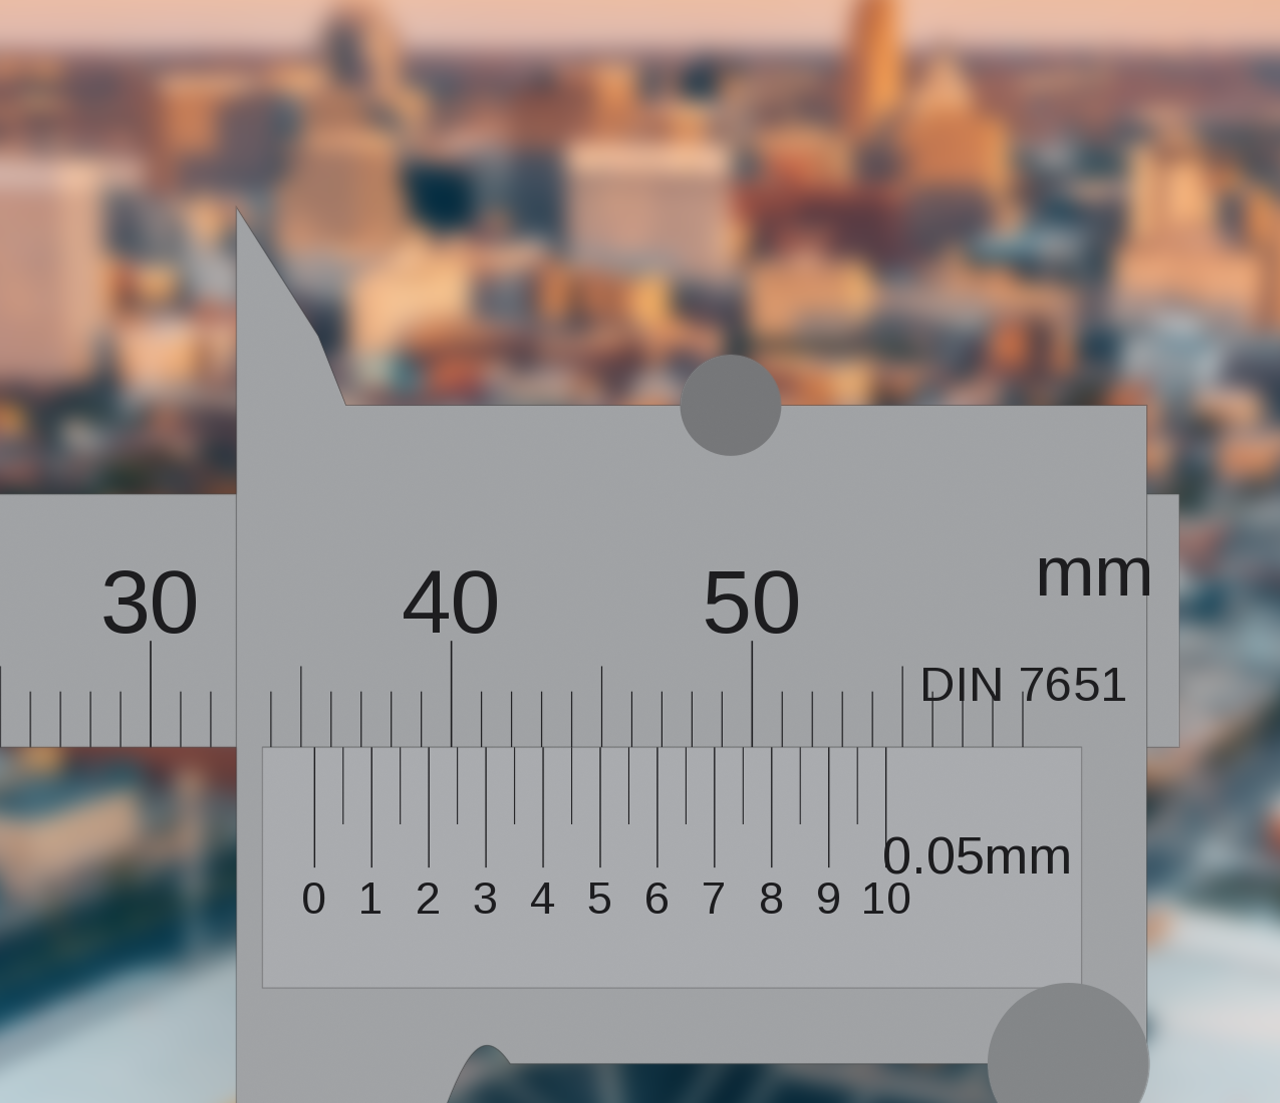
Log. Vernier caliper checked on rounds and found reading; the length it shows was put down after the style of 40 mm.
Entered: 35.45 mm
